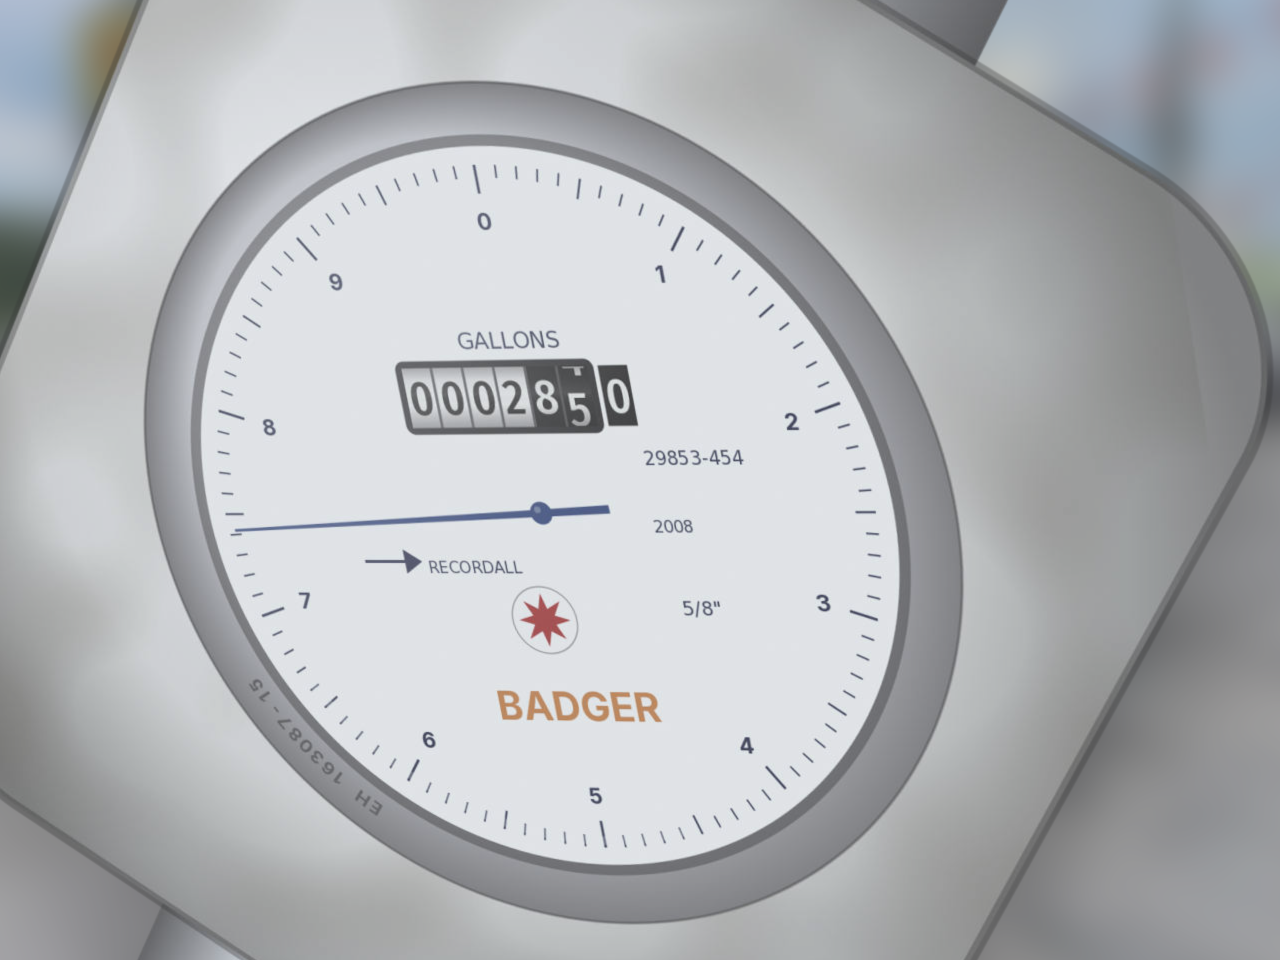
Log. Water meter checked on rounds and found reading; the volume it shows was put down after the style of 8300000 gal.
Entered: 2847.4 gal
